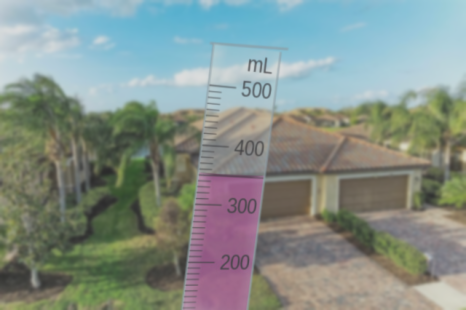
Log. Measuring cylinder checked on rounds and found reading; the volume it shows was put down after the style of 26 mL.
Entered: 350 mL
